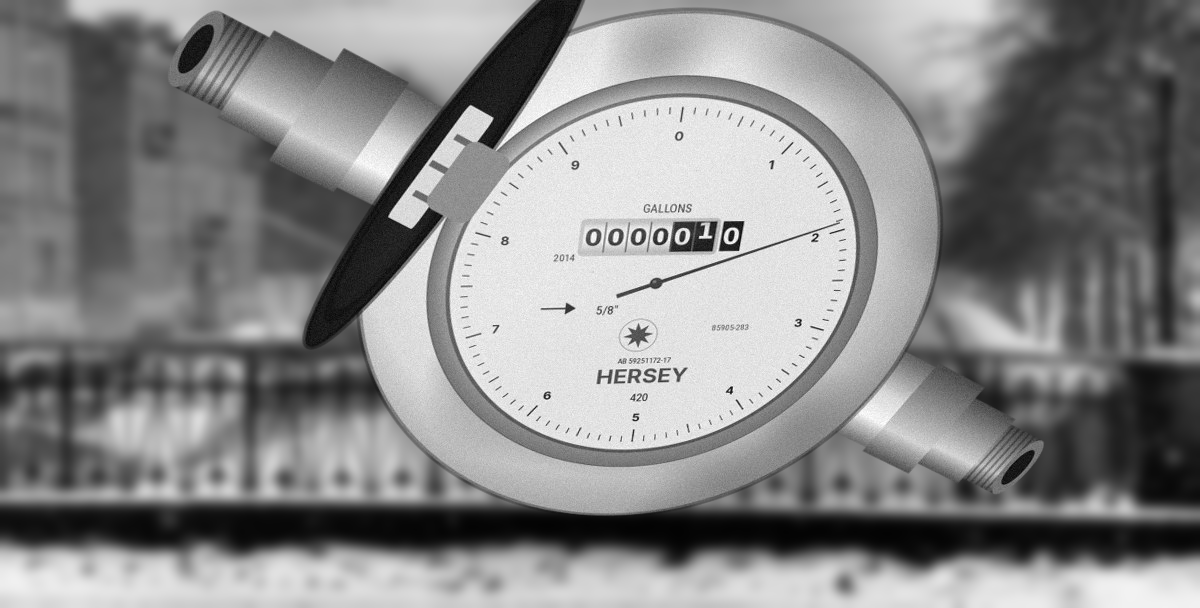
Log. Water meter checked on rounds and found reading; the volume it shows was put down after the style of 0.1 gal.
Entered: 11.9 gal
